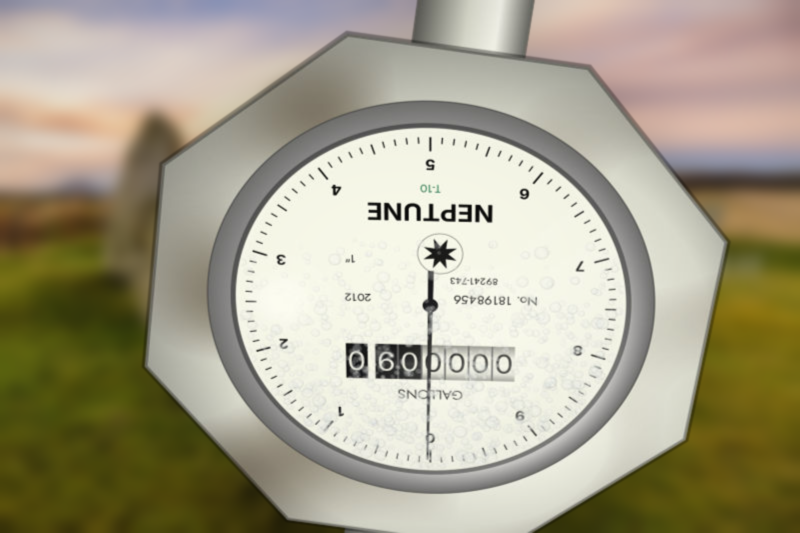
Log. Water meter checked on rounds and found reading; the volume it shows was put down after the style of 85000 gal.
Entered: 90.0 gal
